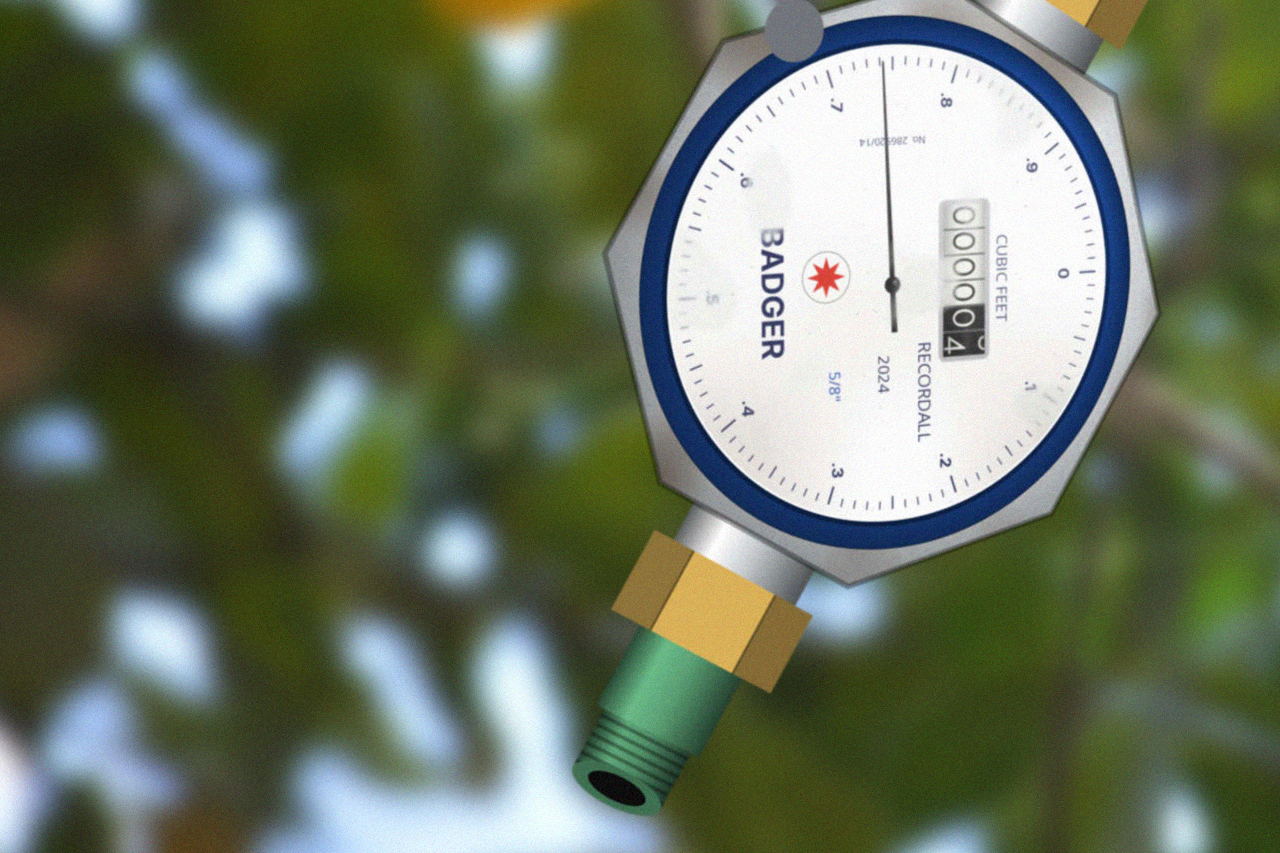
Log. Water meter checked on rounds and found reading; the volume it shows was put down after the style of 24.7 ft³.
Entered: 3.74 ft³
